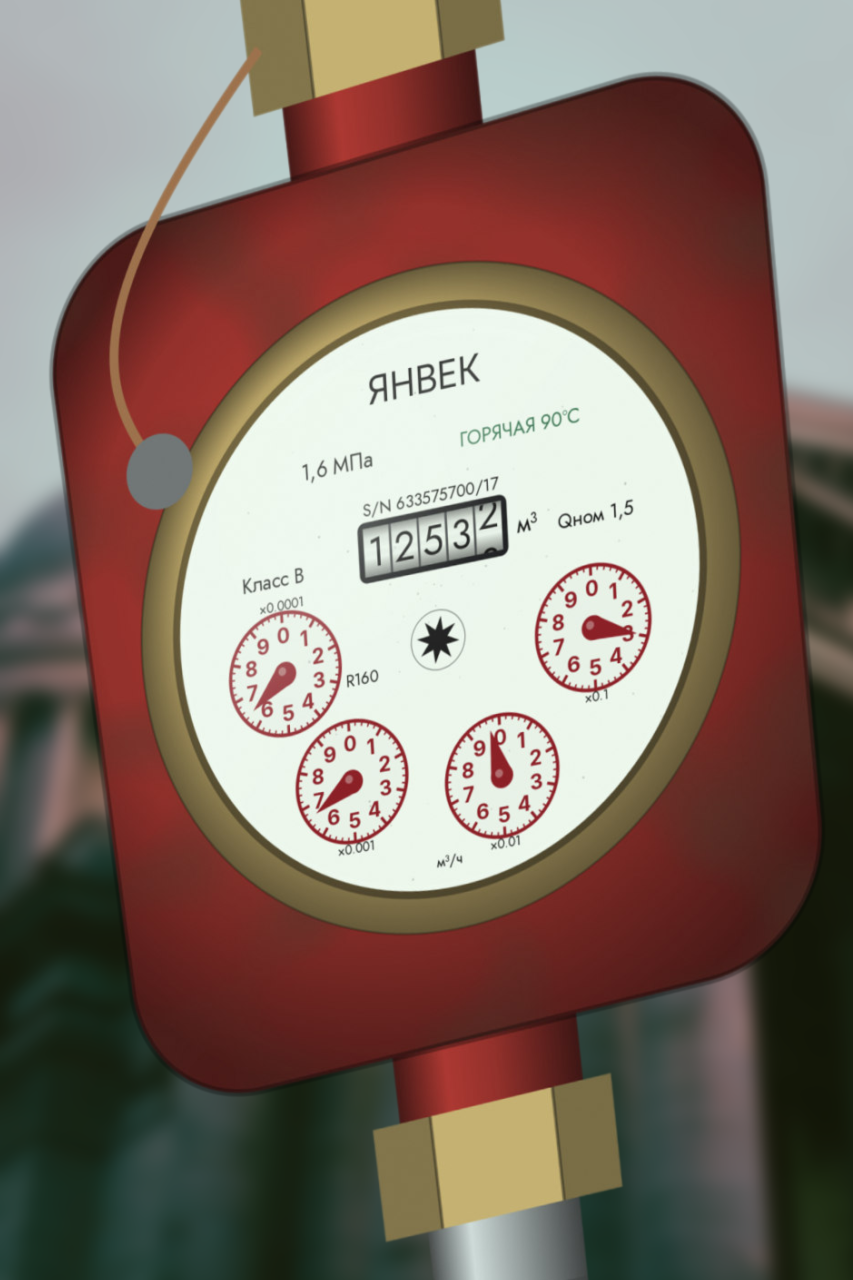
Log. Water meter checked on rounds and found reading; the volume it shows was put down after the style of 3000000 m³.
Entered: 12532.2966 m³
